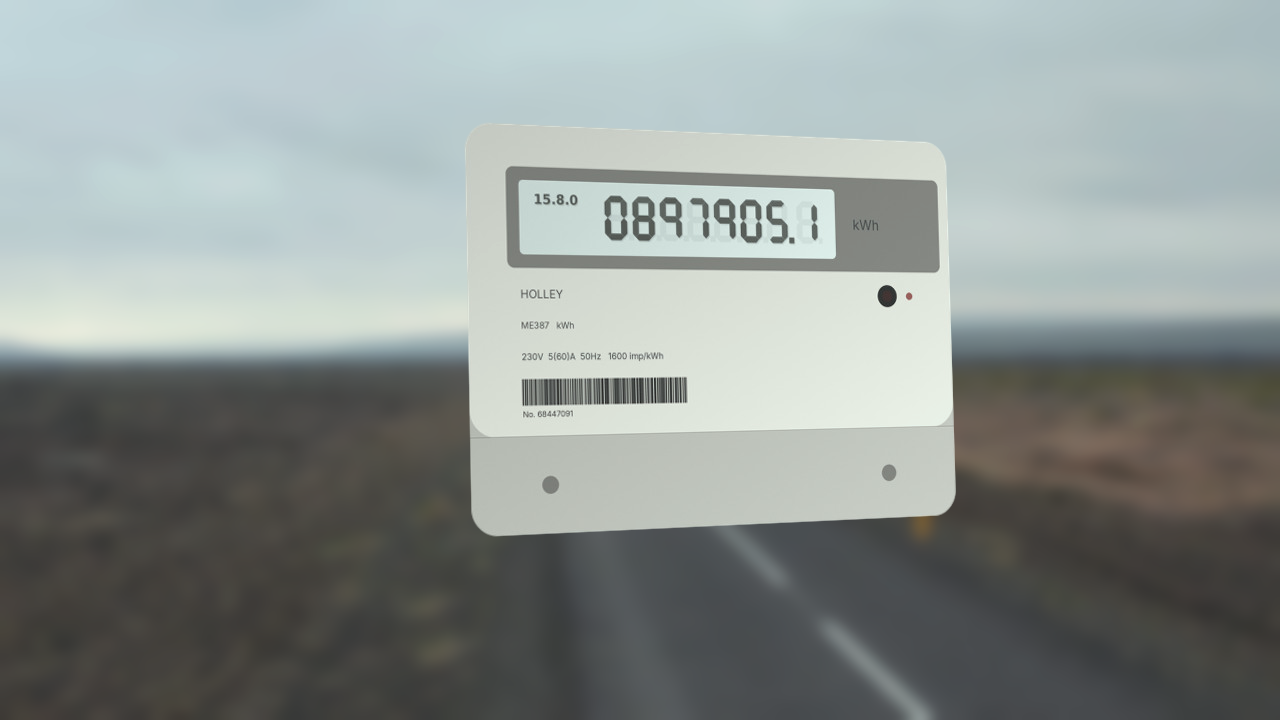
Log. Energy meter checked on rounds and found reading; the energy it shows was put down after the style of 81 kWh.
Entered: 897905.1 kWh
